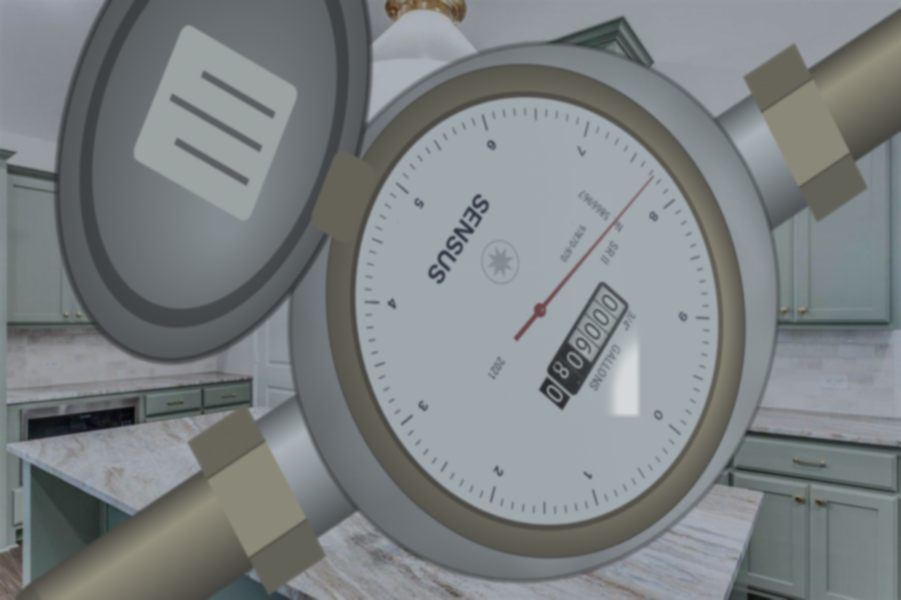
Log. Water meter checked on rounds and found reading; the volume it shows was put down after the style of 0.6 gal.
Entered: 6077.7 gal
